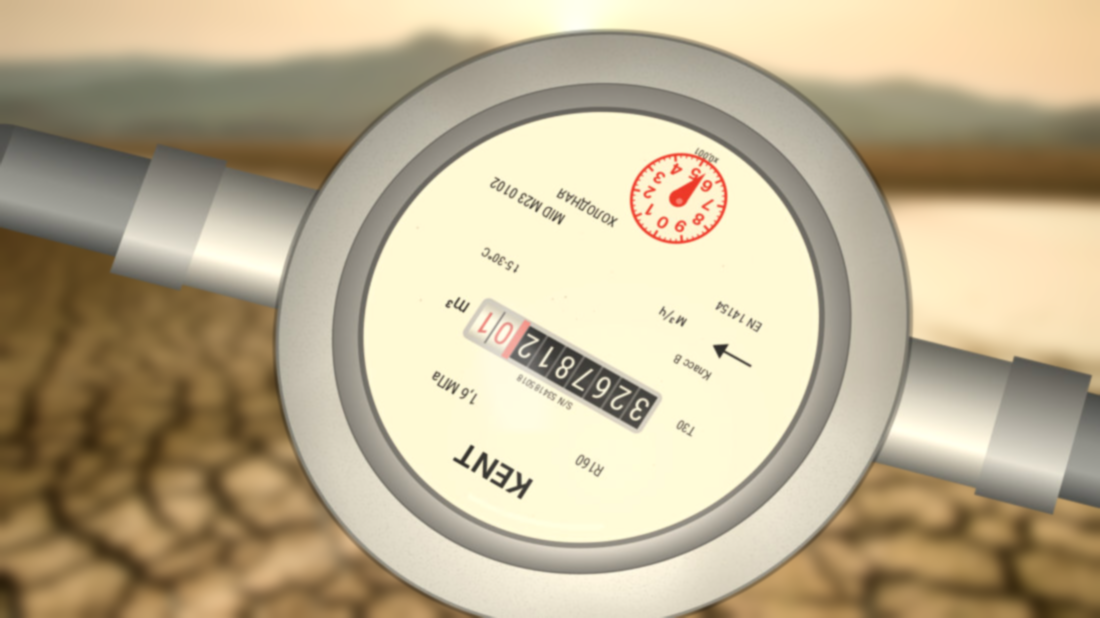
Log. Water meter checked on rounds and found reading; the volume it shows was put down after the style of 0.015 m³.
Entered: 3267812.015 m³
